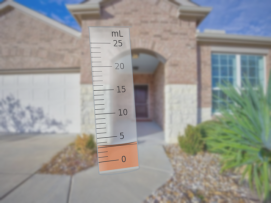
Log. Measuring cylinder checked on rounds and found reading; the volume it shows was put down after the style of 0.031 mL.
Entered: 3 mL
